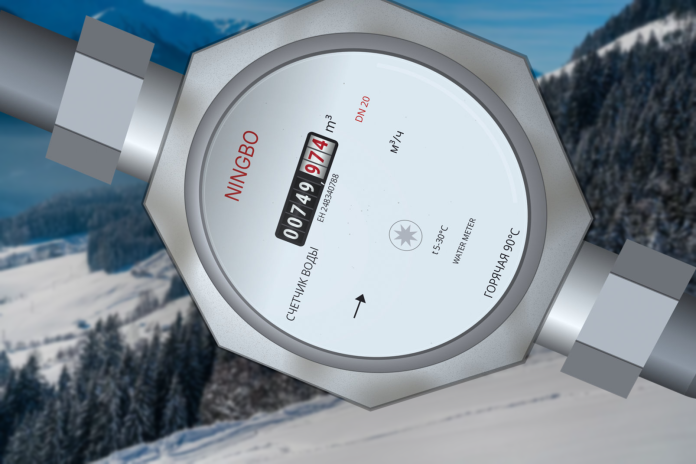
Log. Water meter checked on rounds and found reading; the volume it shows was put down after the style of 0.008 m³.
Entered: 749.974 m³
